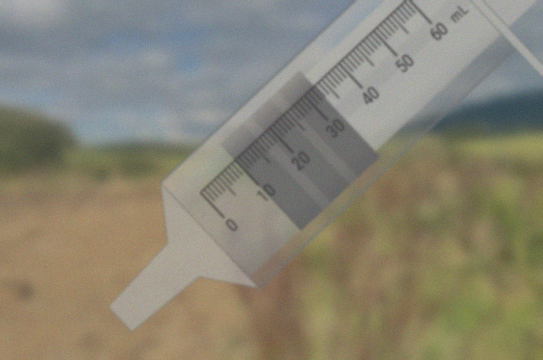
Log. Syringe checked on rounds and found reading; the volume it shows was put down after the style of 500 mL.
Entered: 10 mL
